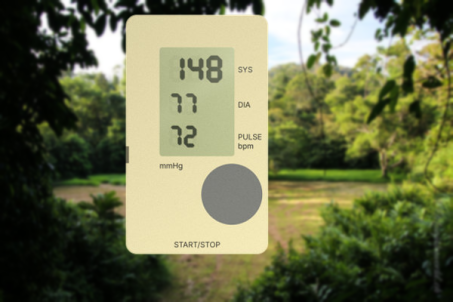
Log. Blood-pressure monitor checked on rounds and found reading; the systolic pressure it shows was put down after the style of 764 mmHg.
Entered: 148 mmHg
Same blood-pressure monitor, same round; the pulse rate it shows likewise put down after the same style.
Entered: 72 bpm
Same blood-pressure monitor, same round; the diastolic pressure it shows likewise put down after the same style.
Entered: 77 mmHg
